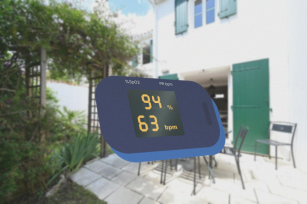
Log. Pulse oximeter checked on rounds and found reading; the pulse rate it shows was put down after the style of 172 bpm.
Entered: 63 bpm
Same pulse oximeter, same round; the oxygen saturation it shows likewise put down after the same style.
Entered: 94 %
